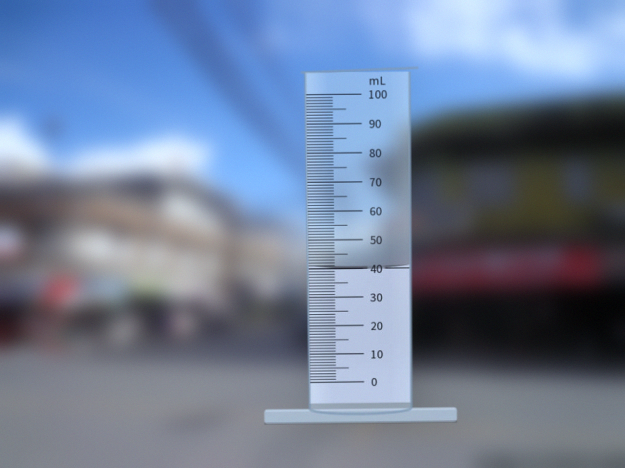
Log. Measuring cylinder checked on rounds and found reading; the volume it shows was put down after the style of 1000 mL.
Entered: 40 mL
